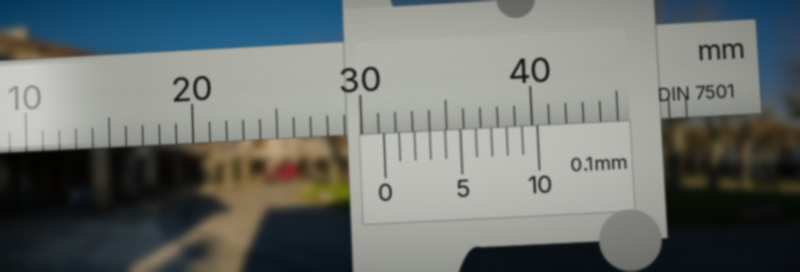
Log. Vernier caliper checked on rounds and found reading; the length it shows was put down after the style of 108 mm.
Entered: 31.3 mm
